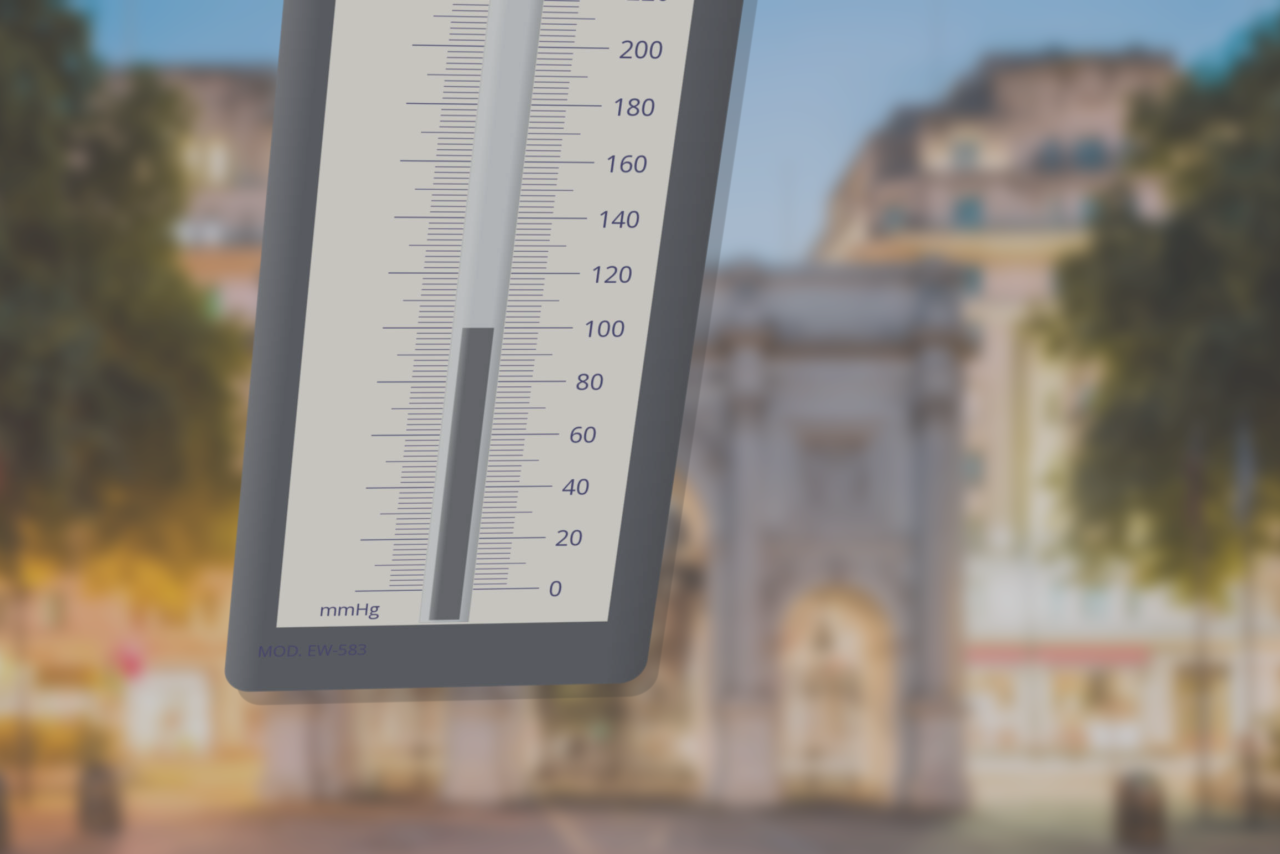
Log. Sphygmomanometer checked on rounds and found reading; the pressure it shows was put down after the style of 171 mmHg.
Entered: 100 mmHg
